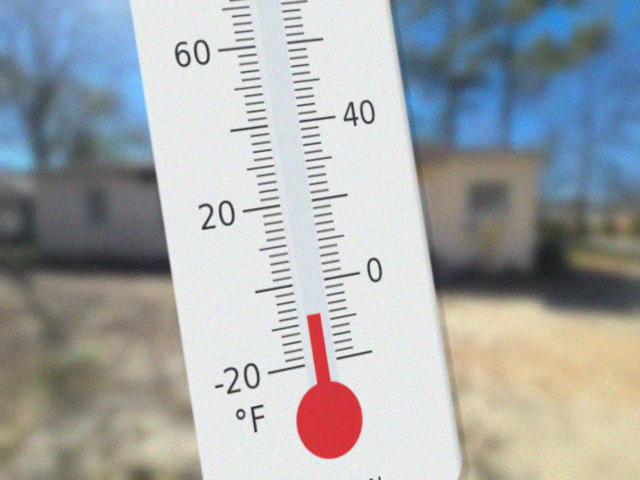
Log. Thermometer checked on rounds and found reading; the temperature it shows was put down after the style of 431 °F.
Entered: -8 °F
